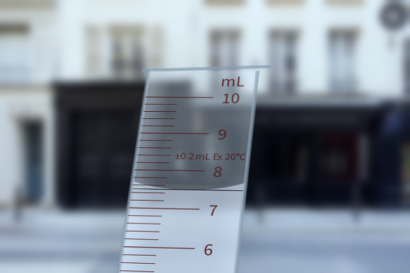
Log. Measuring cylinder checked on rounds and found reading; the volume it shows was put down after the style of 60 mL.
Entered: 7.5 mL
